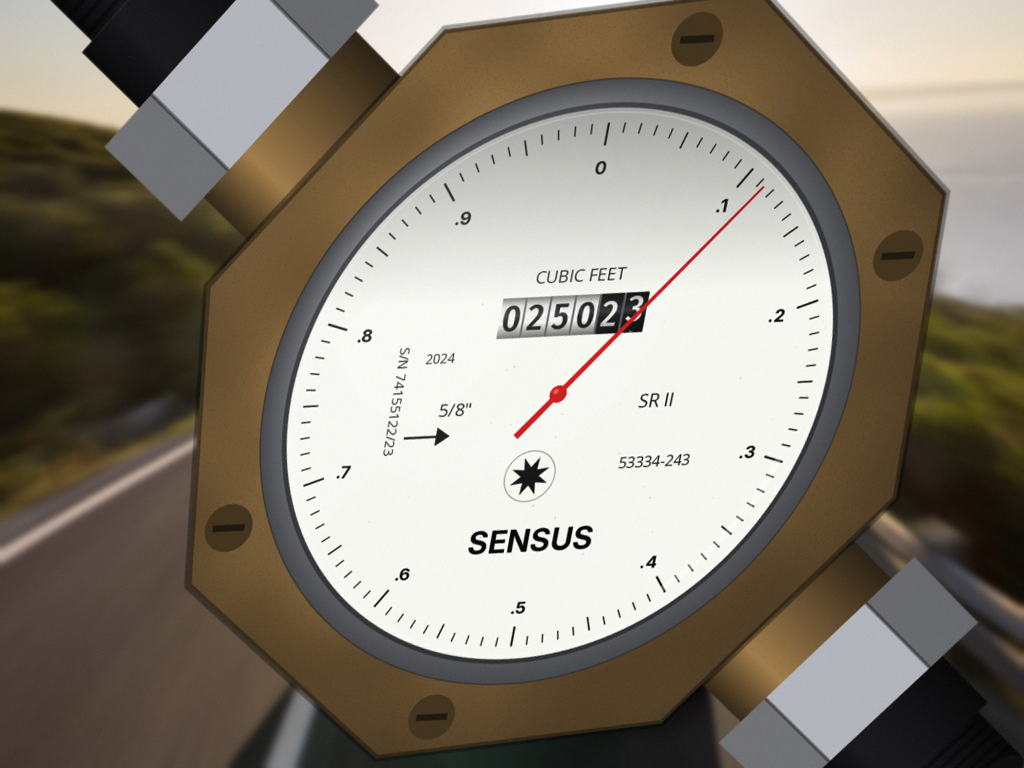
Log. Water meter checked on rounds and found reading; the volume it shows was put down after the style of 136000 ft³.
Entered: 25023.11 ft³
